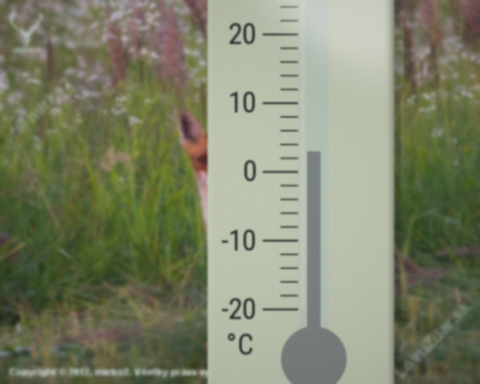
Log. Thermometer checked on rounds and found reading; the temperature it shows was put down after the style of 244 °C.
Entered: 3 °C
